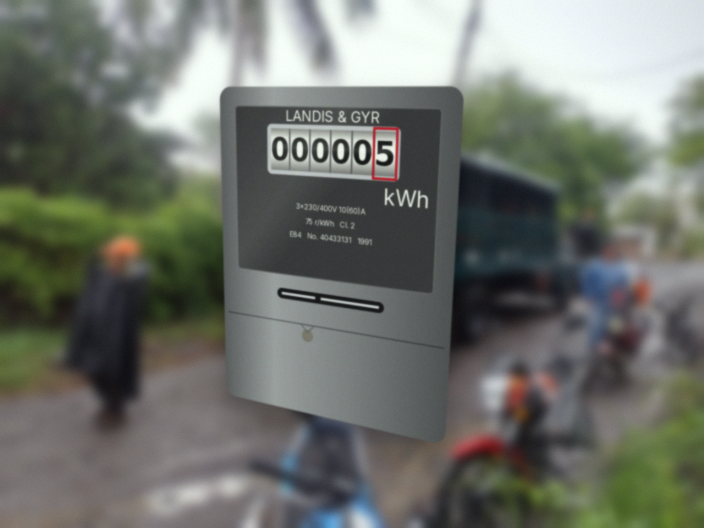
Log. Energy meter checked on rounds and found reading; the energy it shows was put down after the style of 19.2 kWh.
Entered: 0.5 kWh
